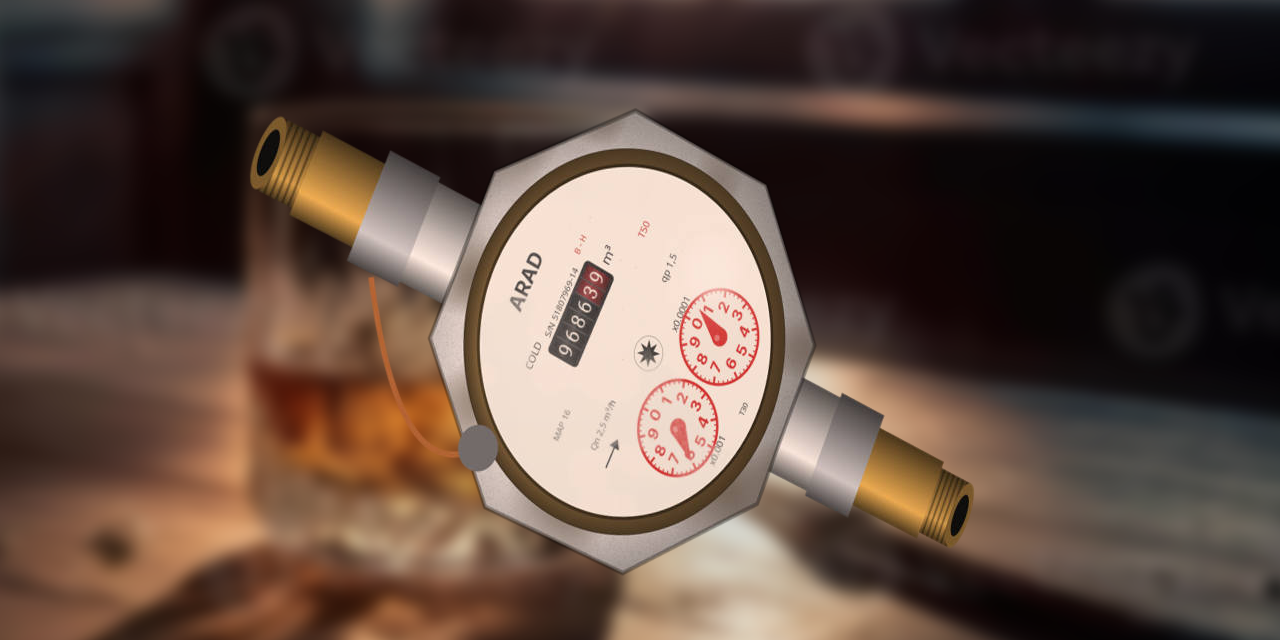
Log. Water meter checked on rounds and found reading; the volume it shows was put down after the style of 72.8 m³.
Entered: 9686.3960 m³
